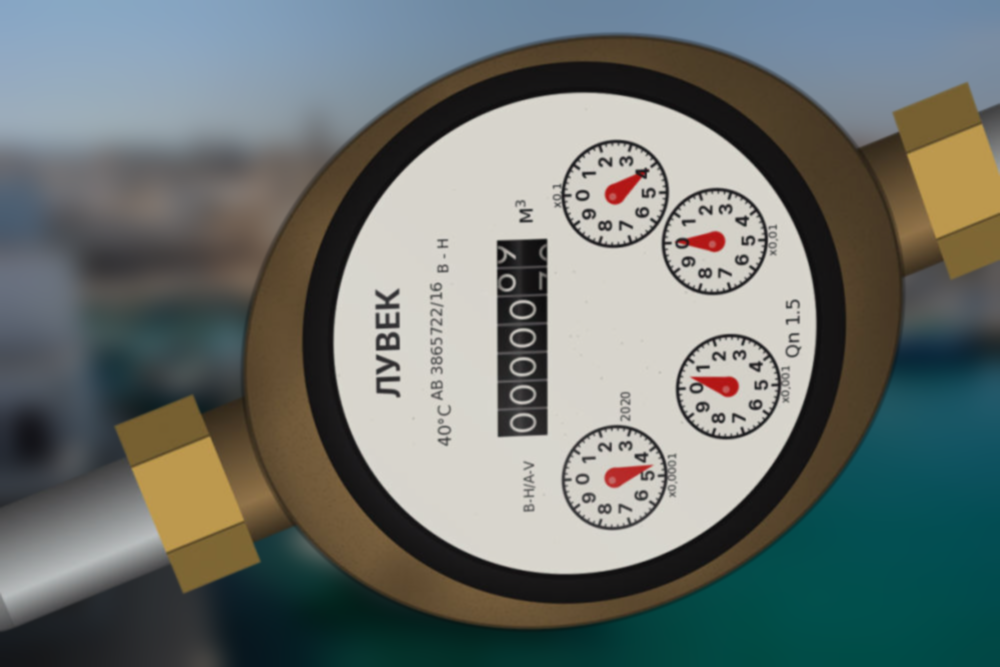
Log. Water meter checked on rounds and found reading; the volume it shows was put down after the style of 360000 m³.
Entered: 69.4004 m³
